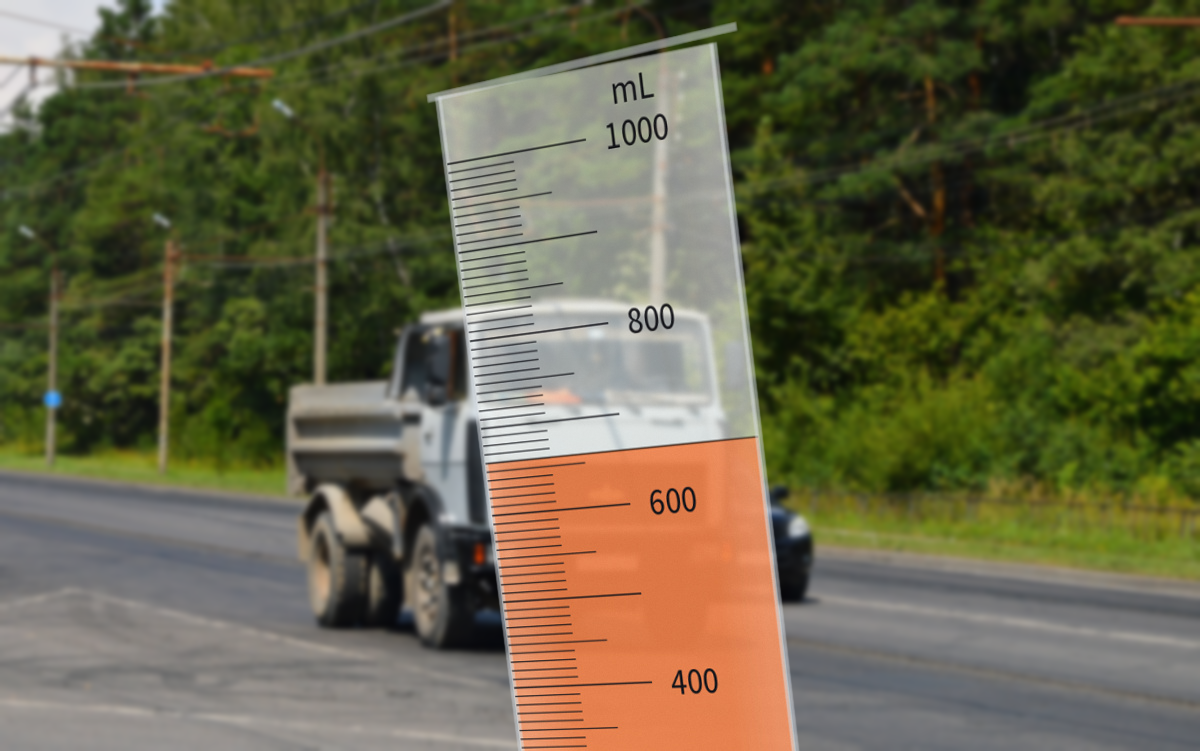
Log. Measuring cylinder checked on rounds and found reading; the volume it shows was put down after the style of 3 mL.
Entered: 660 mL
